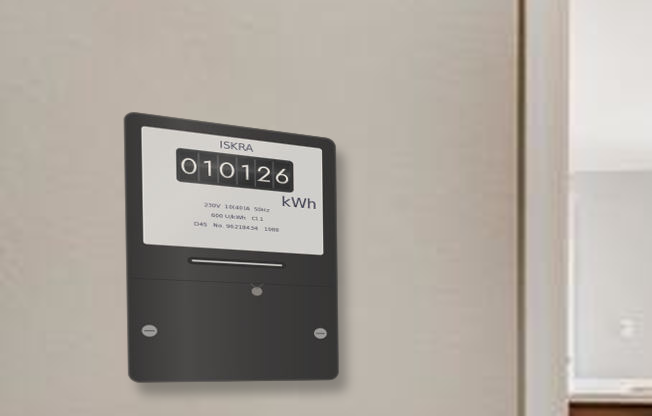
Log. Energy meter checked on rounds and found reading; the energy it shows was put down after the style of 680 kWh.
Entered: 10126 kWh
